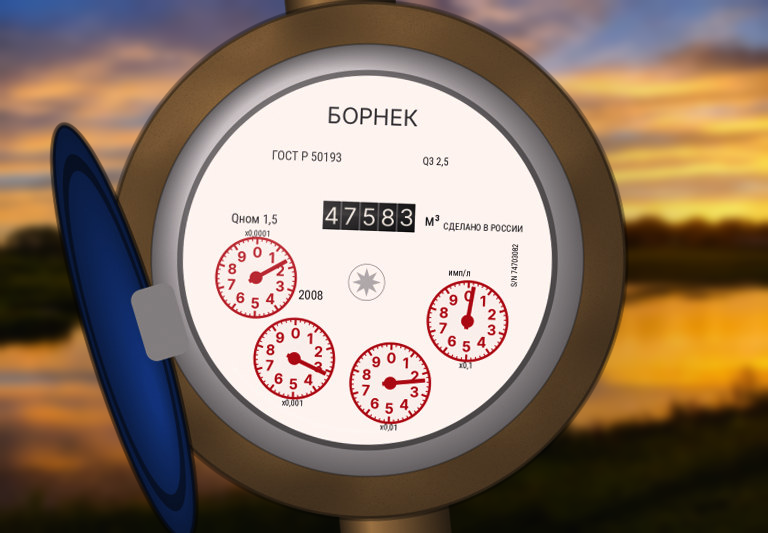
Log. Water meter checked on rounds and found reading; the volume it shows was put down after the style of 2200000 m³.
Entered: 47583.0231 m³
